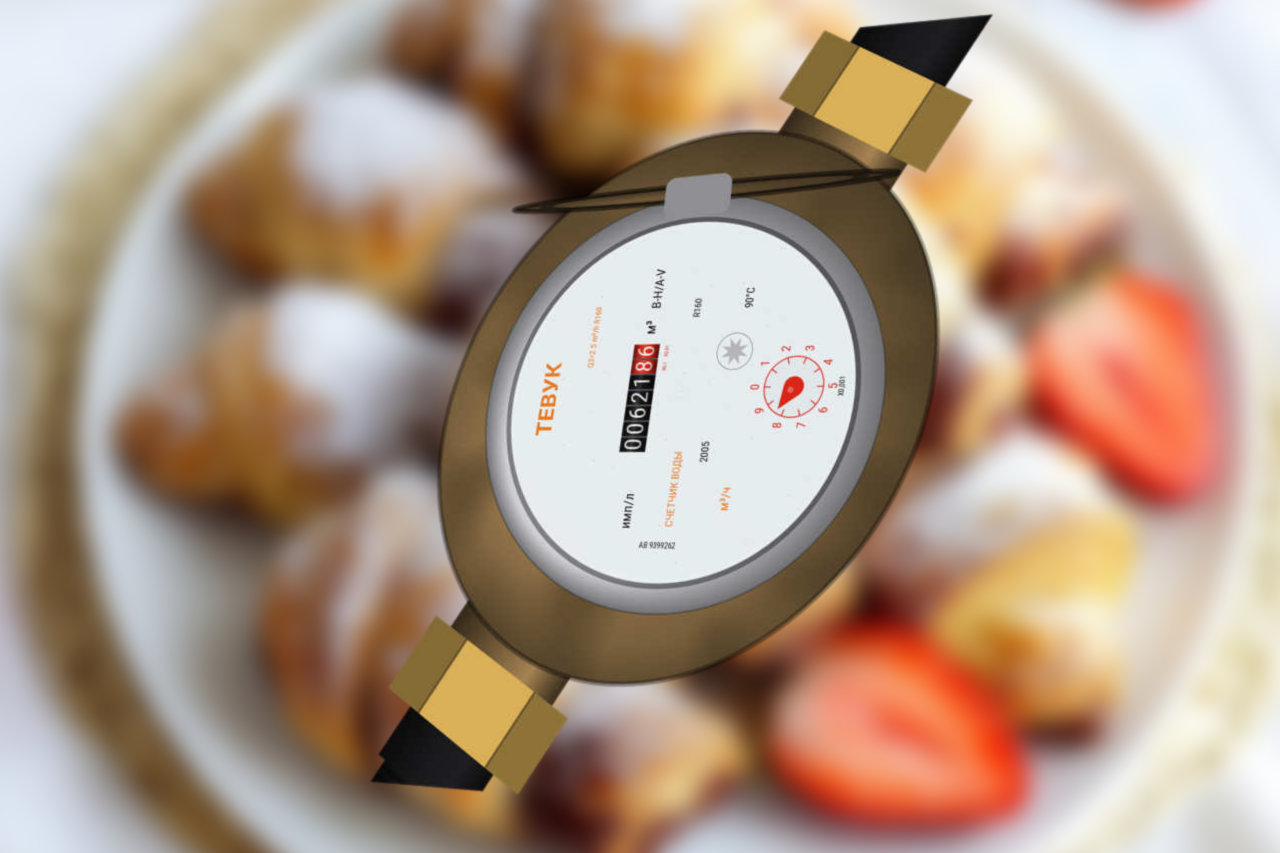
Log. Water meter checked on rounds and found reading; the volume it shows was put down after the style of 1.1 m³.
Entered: 621.868 m³
